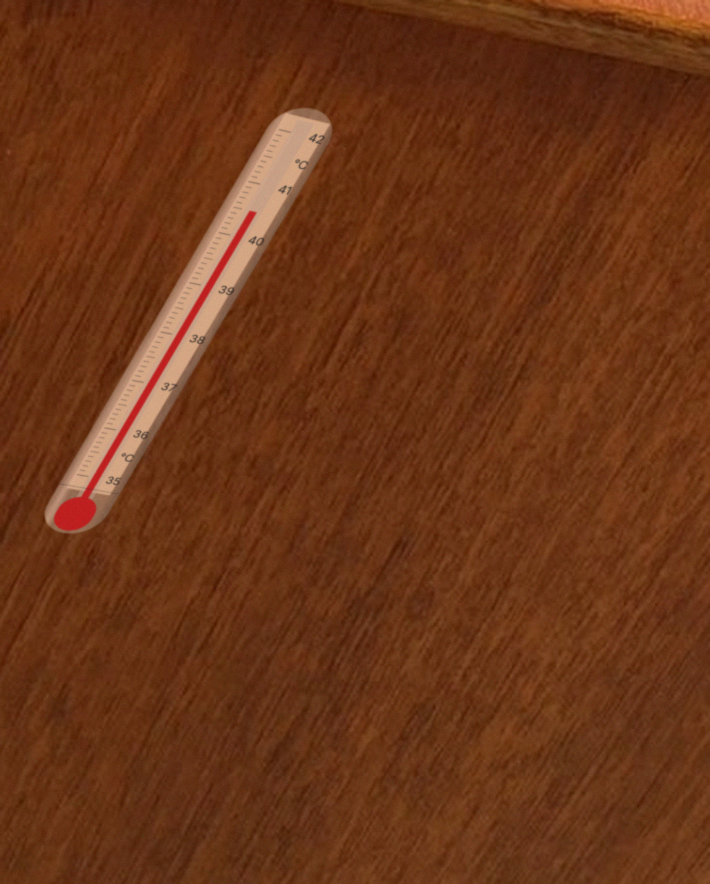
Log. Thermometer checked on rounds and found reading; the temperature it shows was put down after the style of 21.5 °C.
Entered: 40.5 °C
